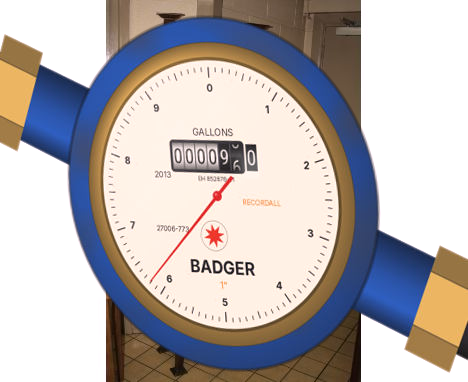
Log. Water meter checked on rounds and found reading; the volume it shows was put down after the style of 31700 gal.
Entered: 956.2 gal
